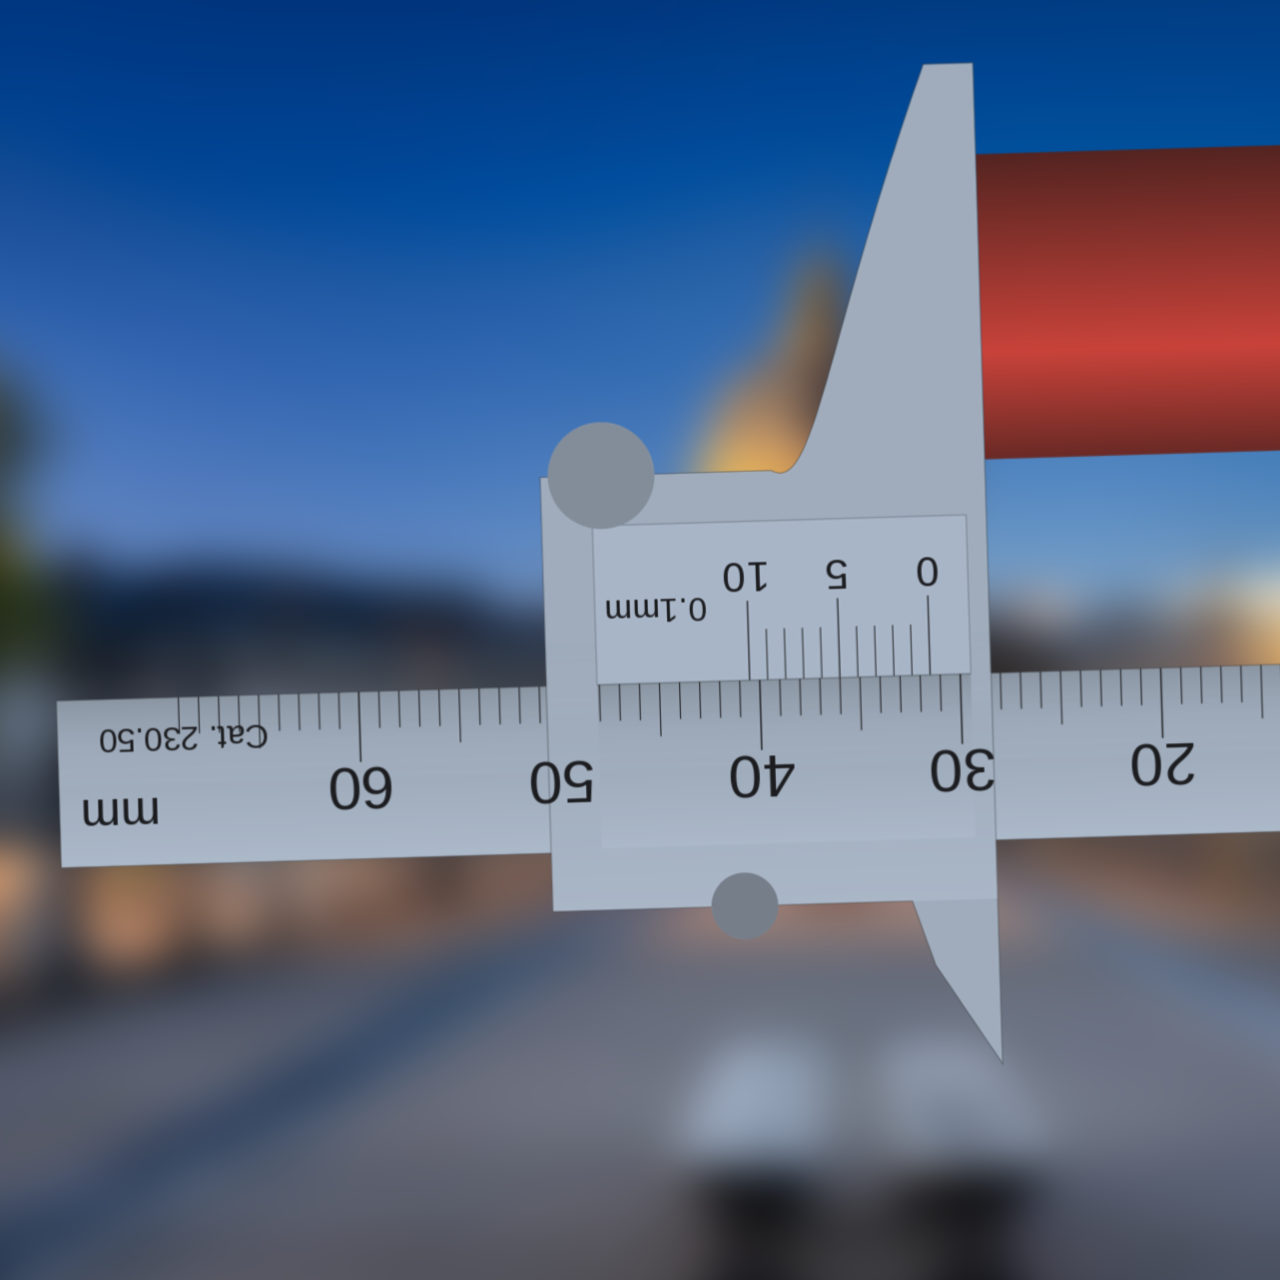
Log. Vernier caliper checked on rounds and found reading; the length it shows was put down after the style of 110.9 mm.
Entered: 31.5 mm
